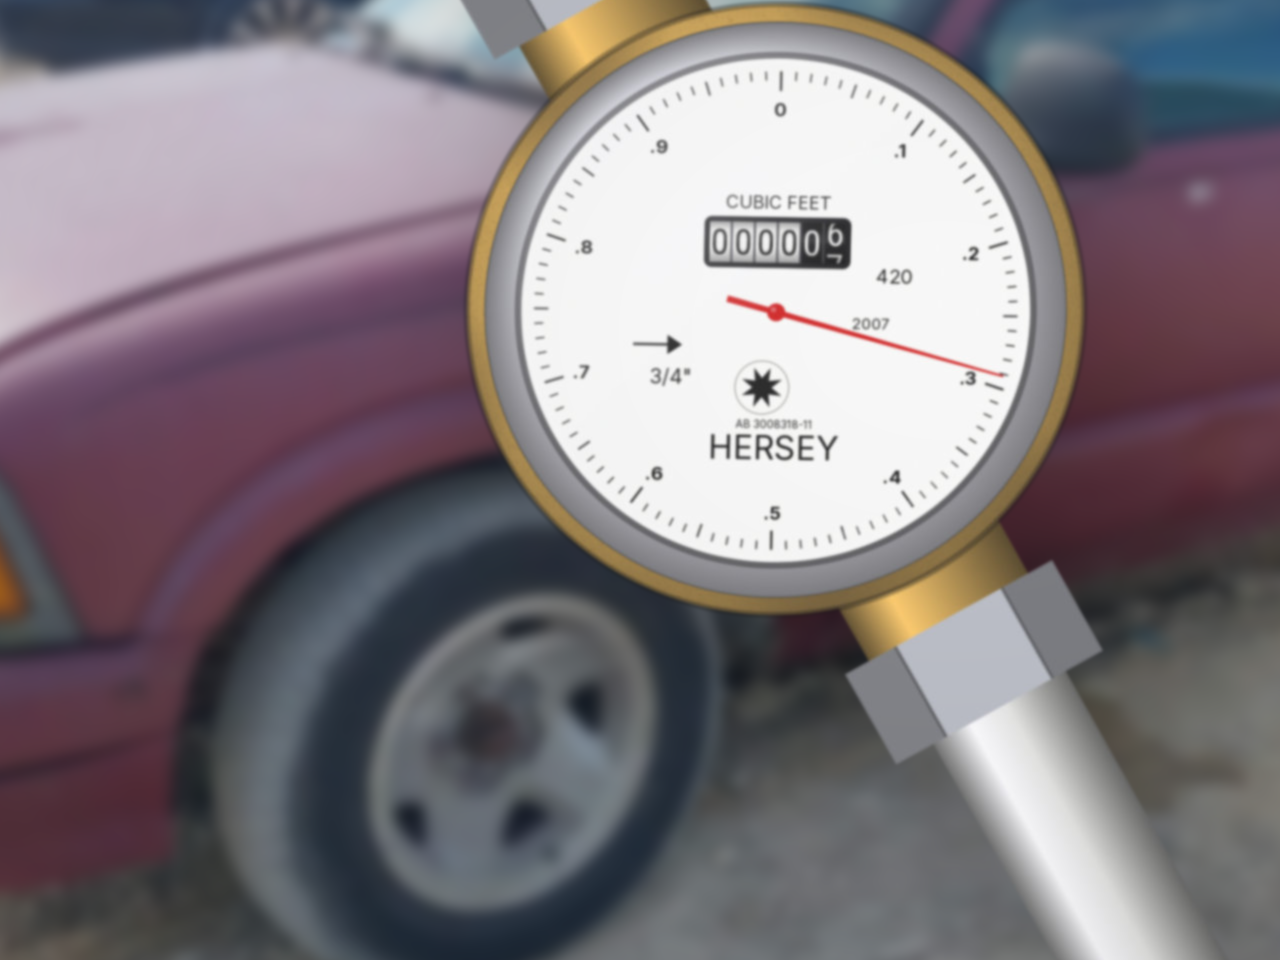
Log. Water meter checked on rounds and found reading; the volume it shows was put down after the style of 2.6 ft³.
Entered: 6.29 ft³
